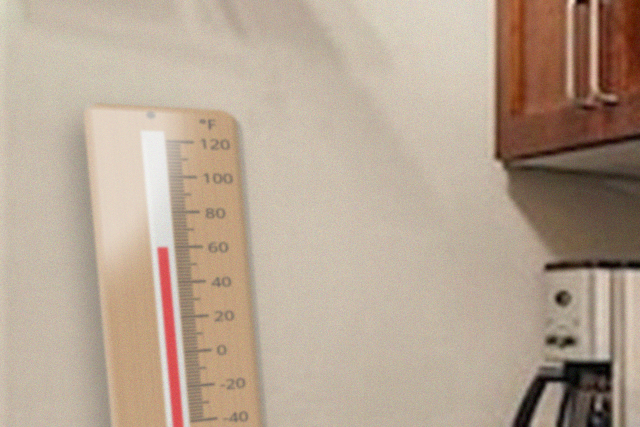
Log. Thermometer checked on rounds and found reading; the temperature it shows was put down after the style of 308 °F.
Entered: 60 °F
